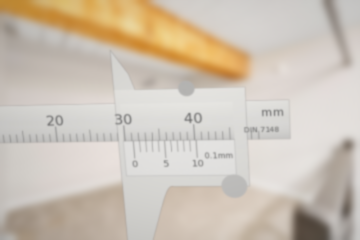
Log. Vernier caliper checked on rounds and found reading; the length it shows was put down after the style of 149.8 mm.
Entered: 31.2 mm
